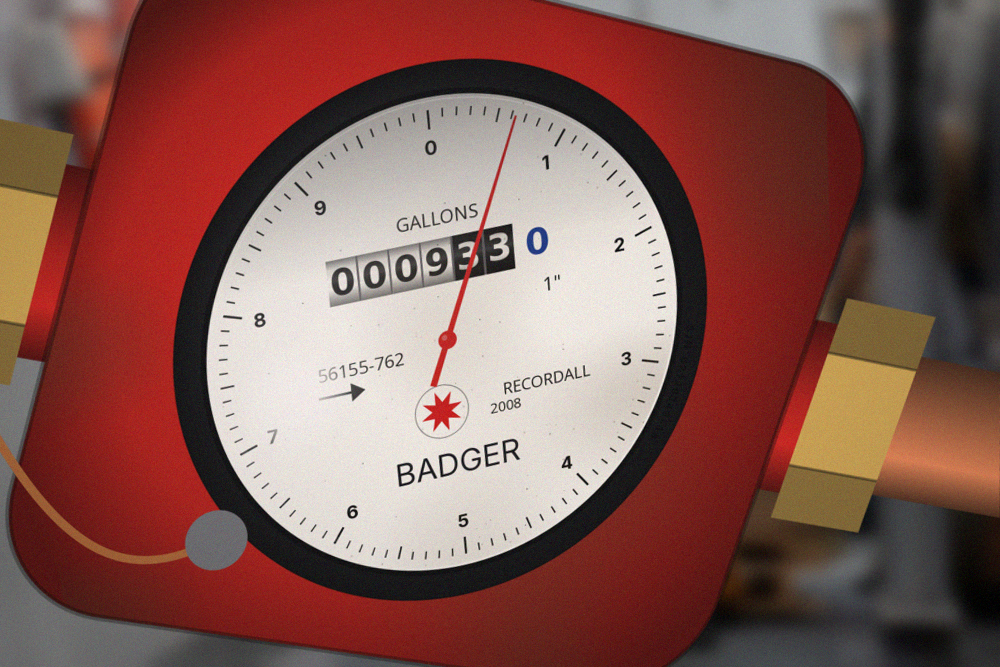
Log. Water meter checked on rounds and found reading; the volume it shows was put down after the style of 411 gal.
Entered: 9330.6 gal
